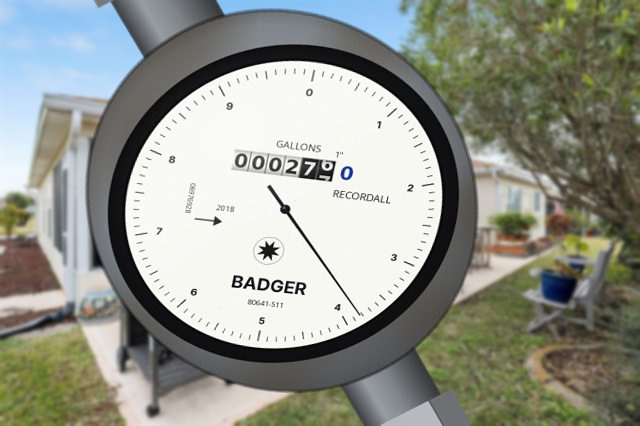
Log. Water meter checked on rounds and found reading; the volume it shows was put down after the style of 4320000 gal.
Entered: 2763.8 gal
